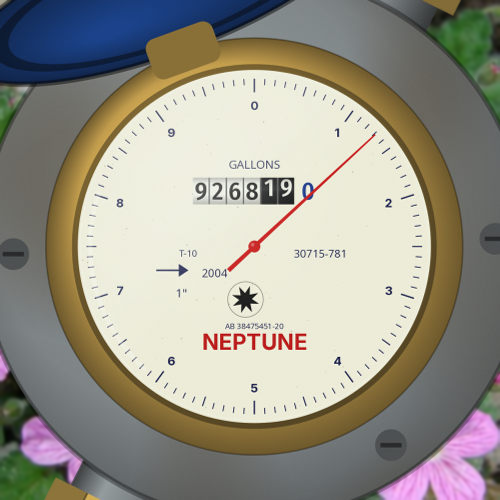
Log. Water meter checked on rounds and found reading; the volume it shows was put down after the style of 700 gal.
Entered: 9268191.3 gal
